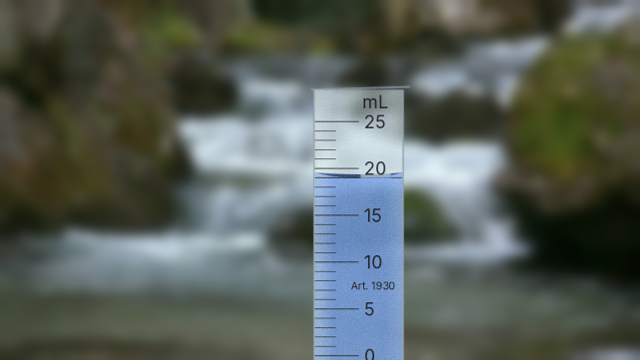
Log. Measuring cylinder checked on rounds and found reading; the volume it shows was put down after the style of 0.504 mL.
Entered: 19 mL
